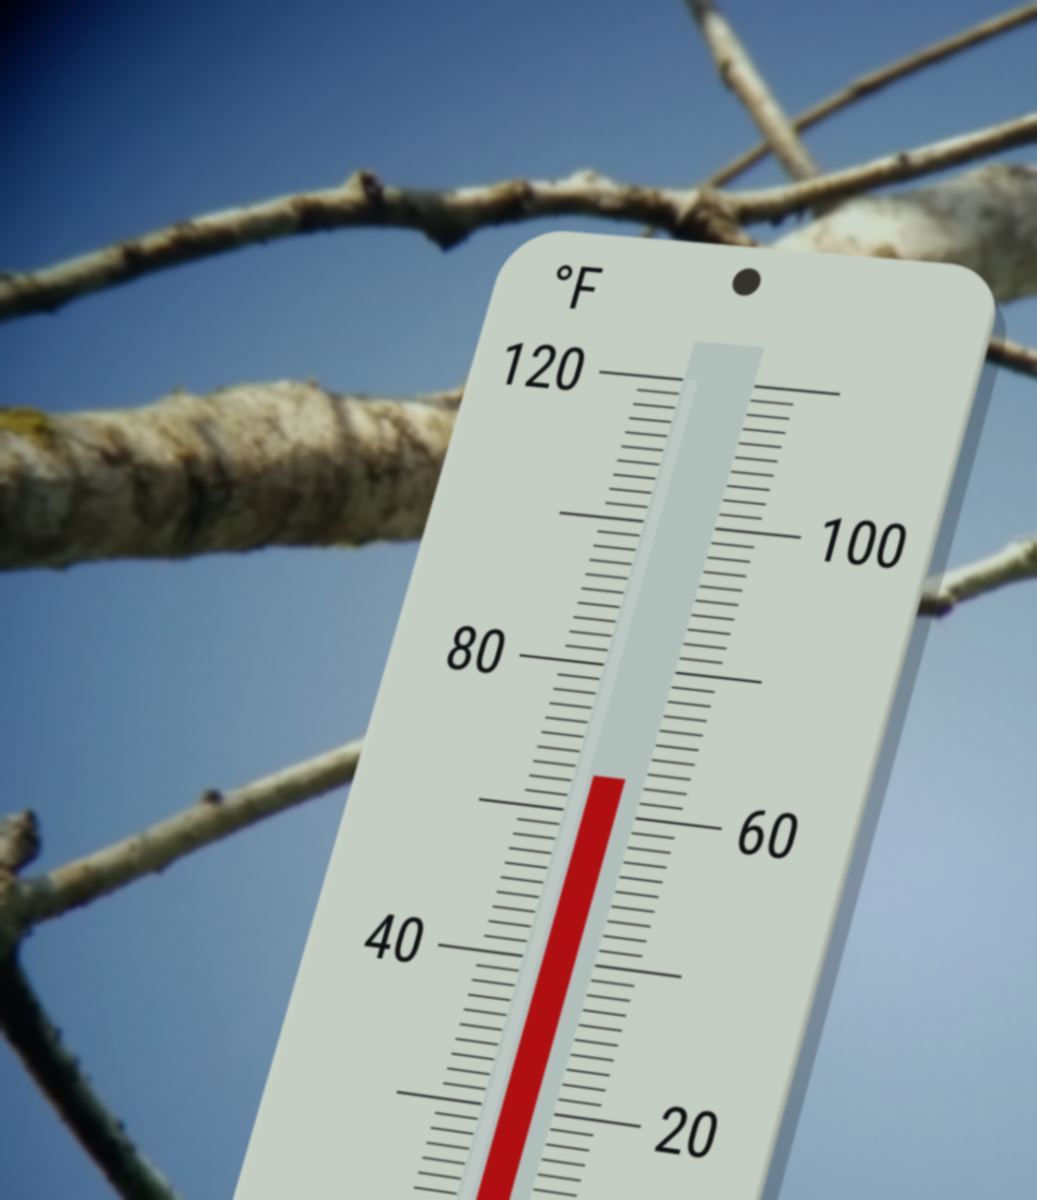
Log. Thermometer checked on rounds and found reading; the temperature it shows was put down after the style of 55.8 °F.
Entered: 65 °F
